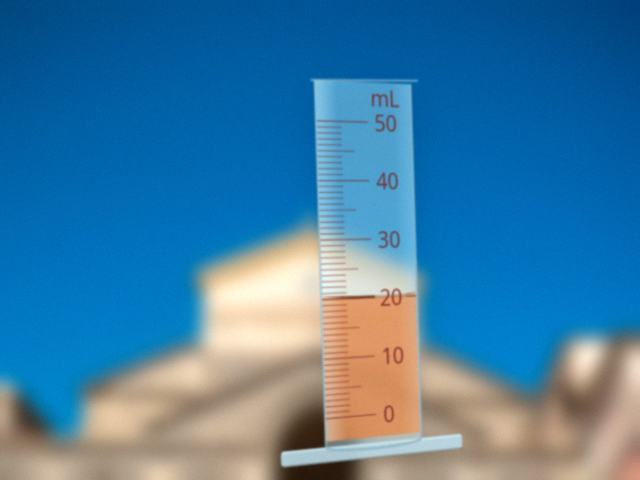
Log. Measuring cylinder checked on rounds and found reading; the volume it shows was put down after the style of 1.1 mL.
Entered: 20 mL
